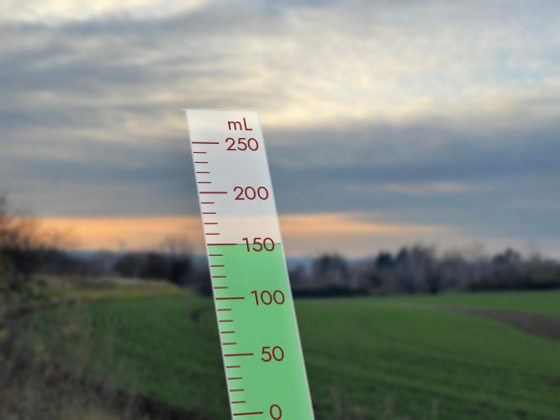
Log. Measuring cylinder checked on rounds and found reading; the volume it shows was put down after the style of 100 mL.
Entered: 150 mL
